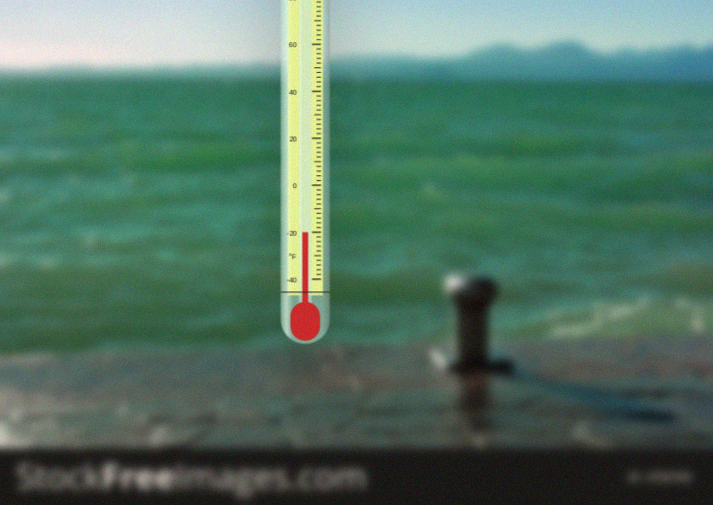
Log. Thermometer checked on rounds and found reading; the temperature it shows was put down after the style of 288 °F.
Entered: -20 °F
